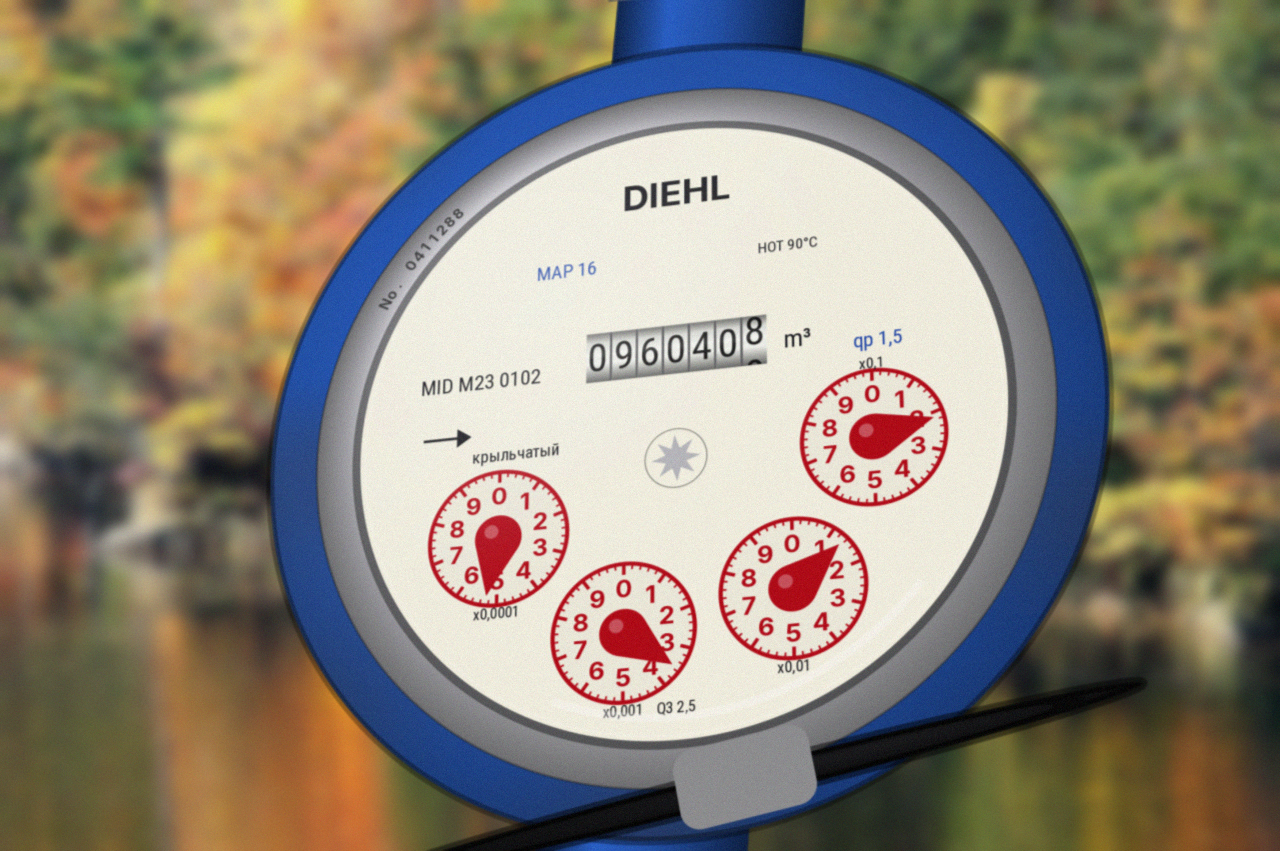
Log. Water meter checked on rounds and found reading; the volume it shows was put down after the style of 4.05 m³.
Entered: 960408.2135 m³
